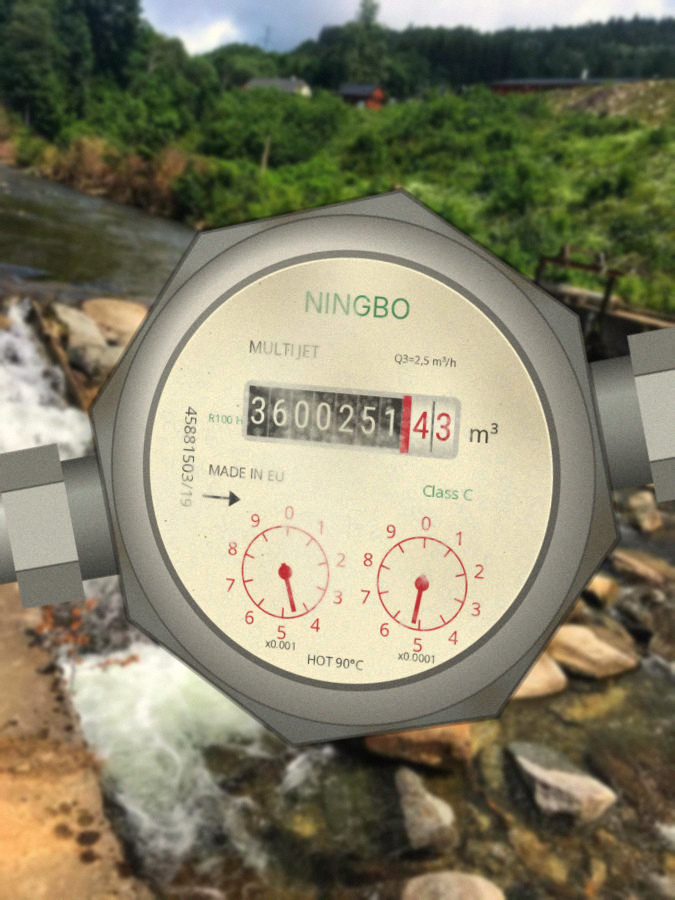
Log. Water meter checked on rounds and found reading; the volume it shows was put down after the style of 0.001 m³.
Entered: 3600251.4345 m³
